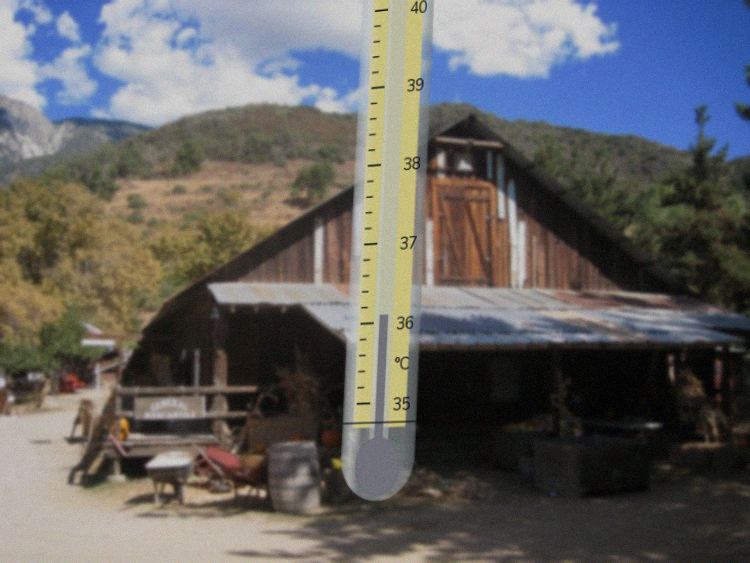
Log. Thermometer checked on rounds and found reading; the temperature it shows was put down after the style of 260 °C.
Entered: 36.1 °C
